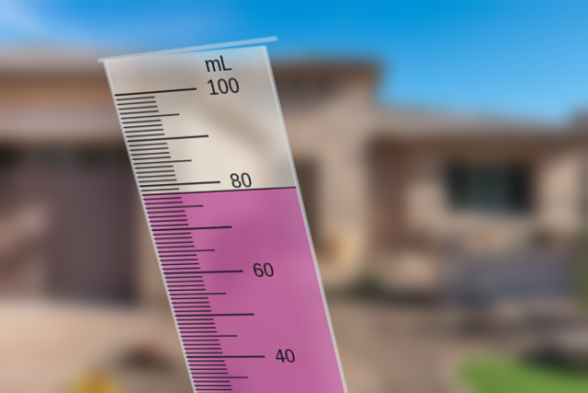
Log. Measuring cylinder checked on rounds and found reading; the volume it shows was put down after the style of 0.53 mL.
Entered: 78 mL
